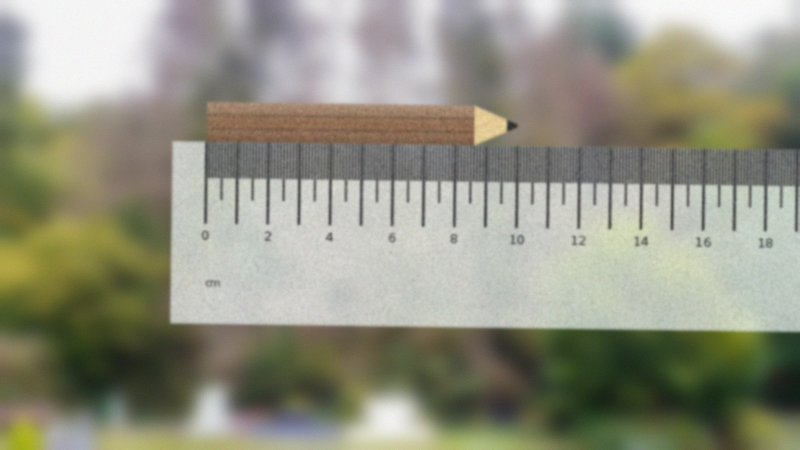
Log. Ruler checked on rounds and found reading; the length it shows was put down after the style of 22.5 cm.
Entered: 10 cm
